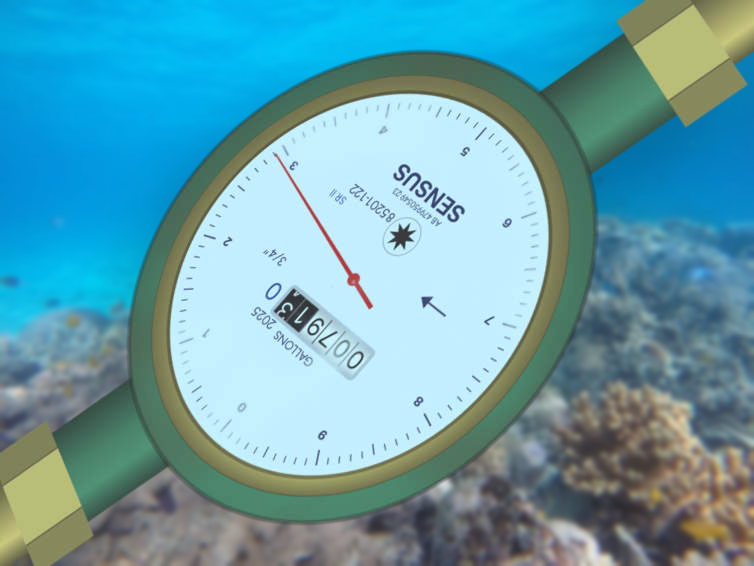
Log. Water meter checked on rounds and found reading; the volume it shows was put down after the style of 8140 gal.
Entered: 79132.9 gal
